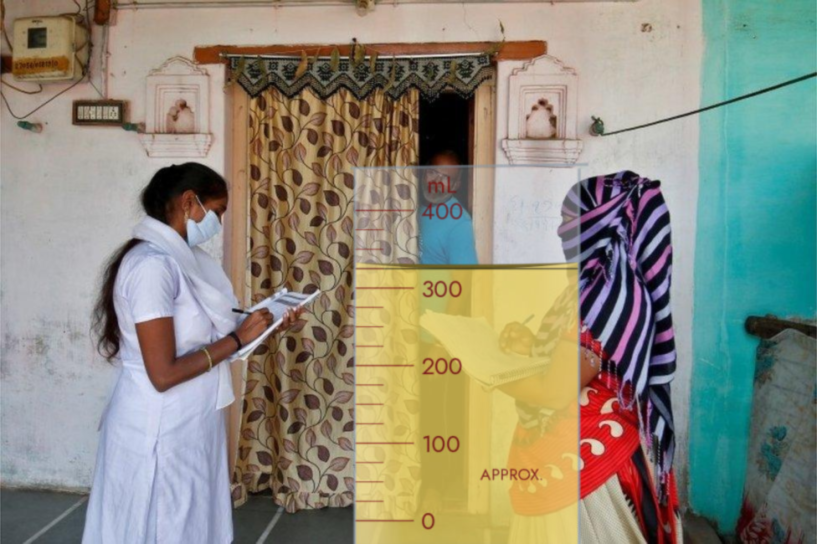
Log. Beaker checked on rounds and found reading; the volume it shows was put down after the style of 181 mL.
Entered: 325 mL
